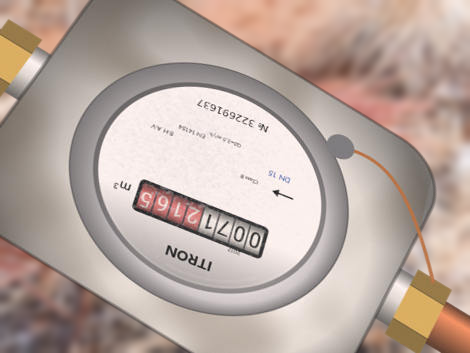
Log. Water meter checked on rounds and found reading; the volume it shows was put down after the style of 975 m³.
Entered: 71.2165 m³
